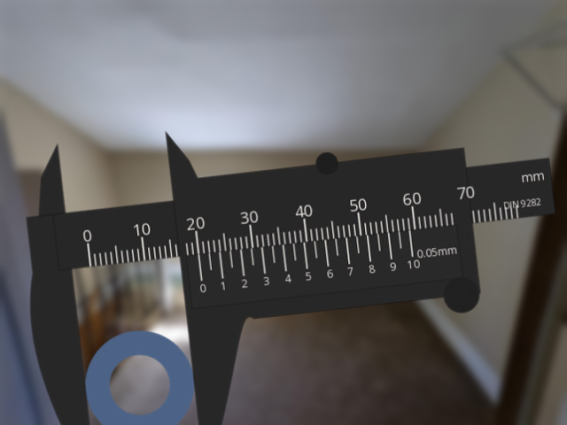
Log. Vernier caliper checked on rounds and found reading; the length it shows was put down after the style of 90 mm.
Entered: 20.0 mm
